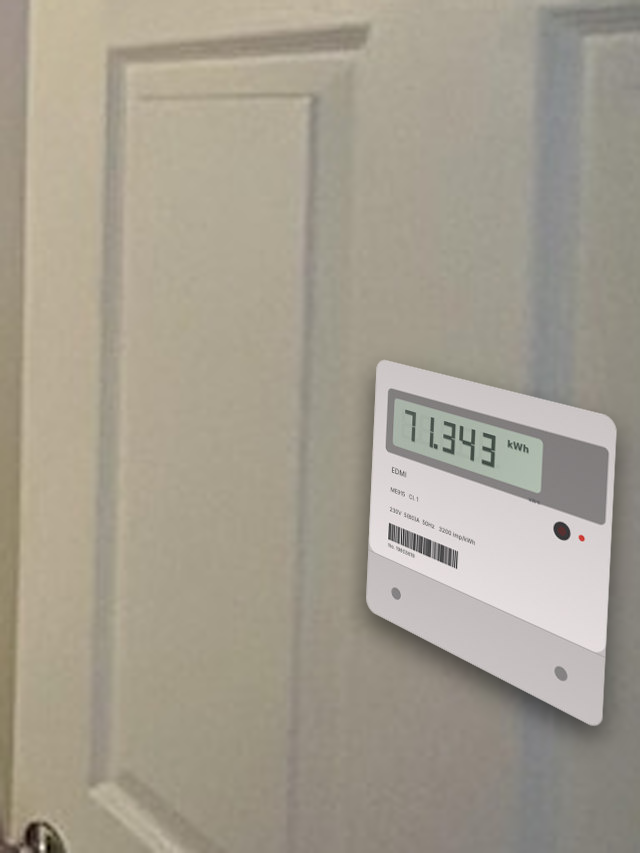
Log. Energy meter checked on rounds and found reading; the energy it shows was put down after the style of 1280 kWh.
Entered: 71.343 kWh
